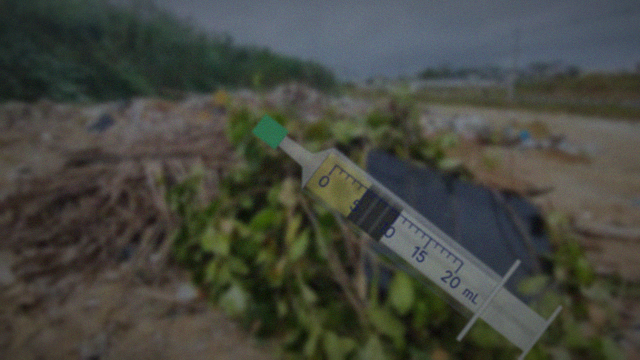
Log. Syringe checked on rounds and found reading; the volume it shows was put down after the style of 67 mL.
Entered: 5 mL
